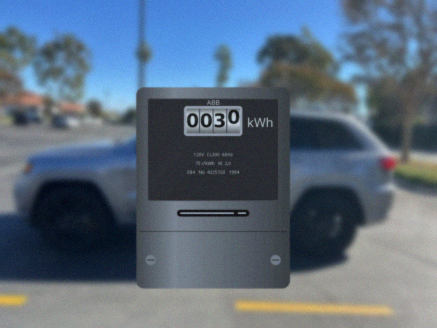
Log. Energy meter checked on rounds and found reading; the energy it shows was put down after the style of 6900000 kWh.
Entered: 30 kWh
